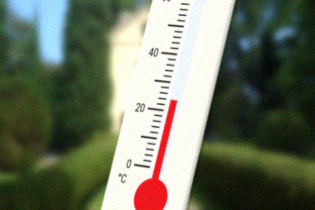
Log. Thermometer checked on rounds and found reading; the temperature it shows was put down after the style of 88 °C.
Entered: 24 °C
